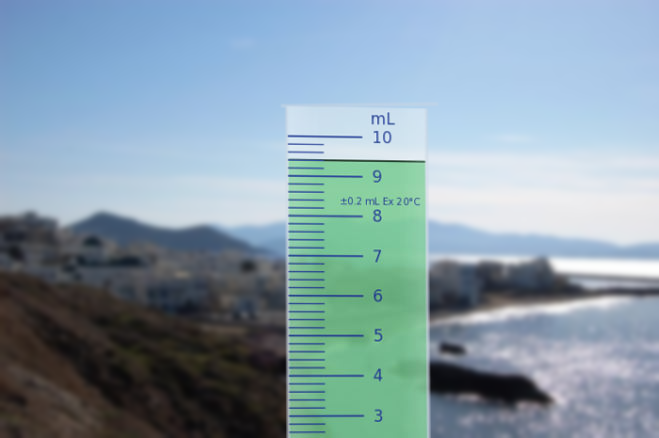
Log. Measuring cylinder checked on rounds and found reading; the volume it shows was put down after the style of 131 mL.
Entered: 9.4 mL
